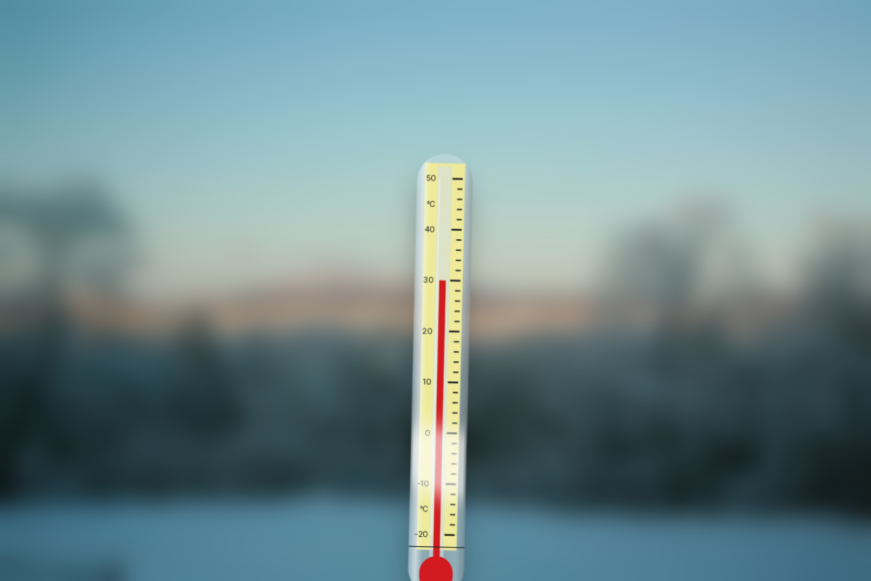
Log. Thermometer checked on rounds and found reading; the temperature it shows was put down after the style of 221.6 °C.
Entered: 30 °C
